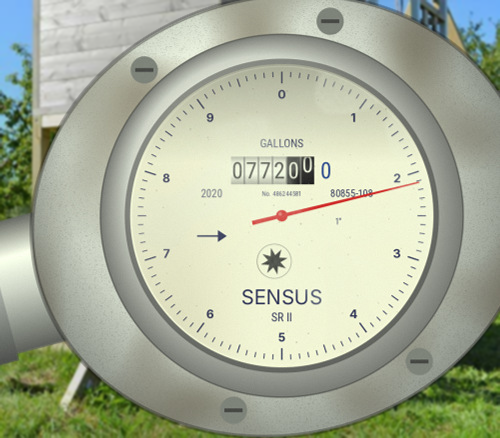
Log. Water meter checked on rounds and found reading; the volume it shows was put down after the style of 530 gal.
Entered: 772002.1 gal
